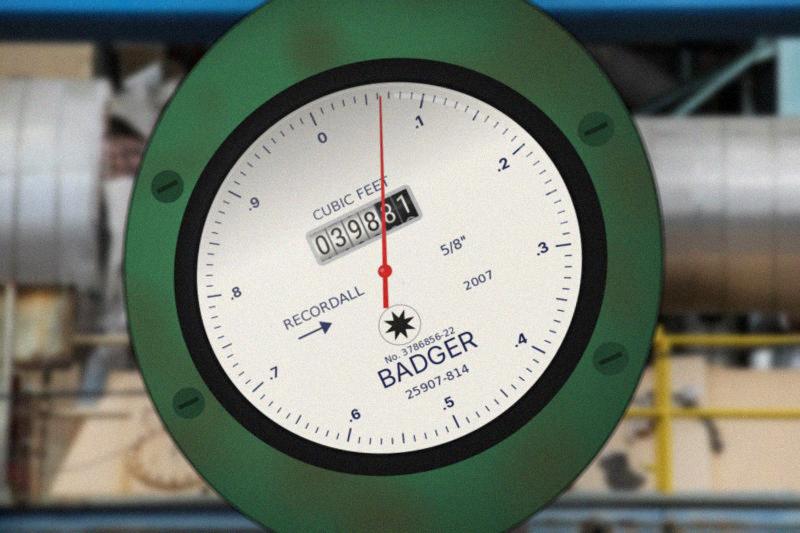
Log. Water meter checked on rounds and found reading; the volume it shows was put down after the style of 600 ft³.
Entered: 39881.06 ft³
